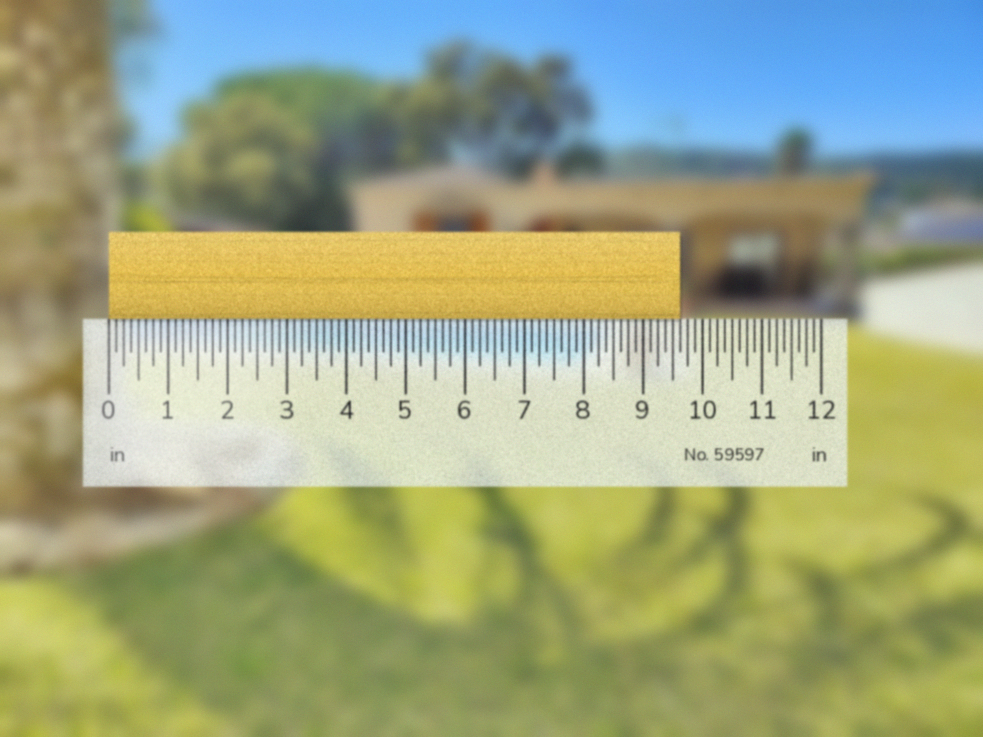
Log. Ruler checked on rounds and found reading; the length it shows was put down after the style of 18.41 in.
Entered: 9.625 in
